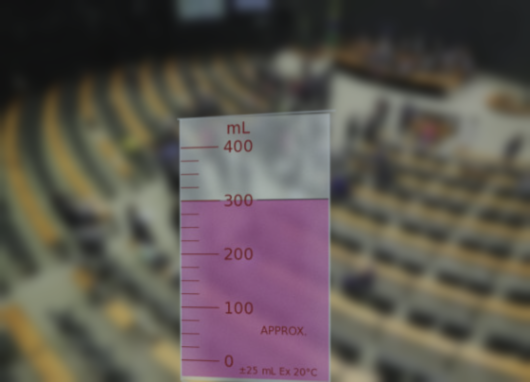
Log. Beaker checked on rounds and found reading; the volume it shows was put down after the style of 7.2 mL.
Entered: 300 mL
